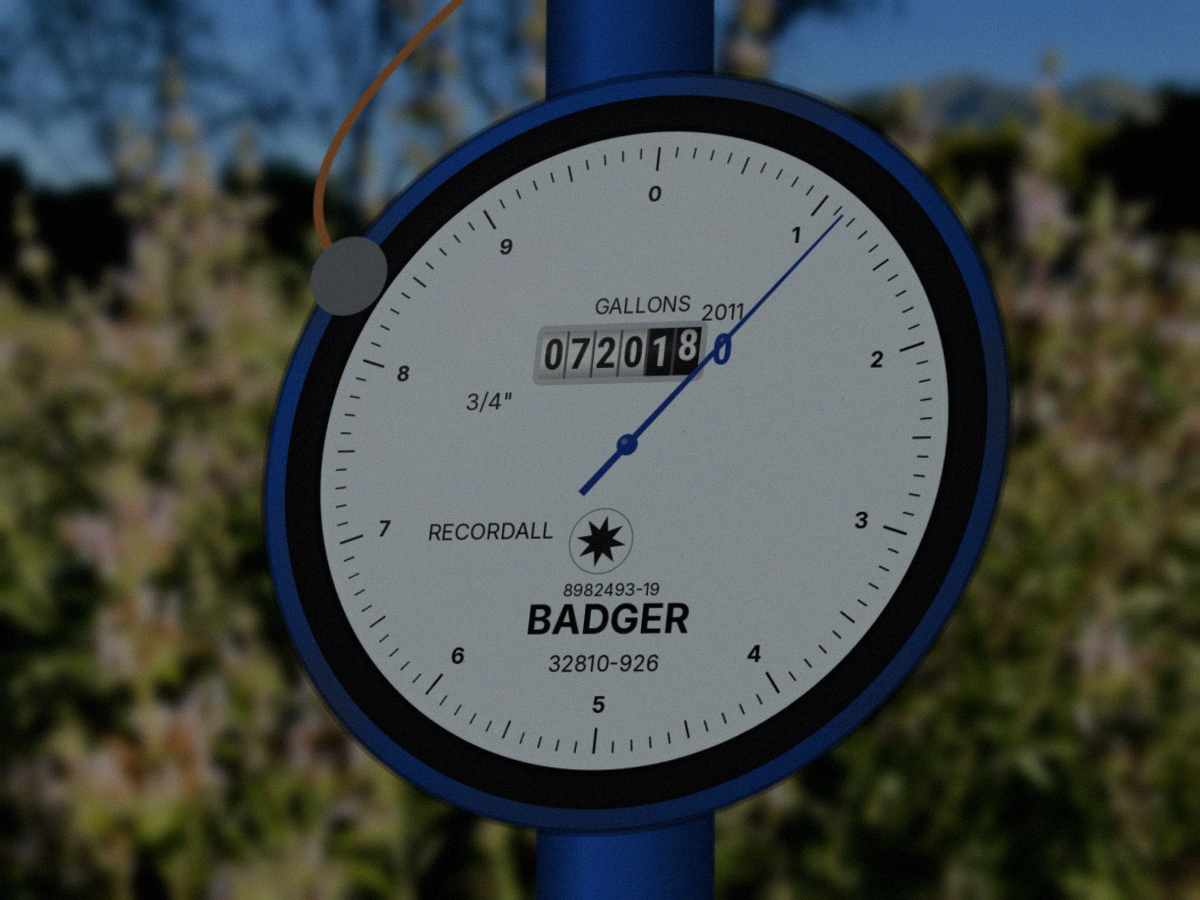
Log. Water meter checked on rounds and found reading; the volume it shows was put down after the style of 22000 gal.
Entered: 720181.1 gal
